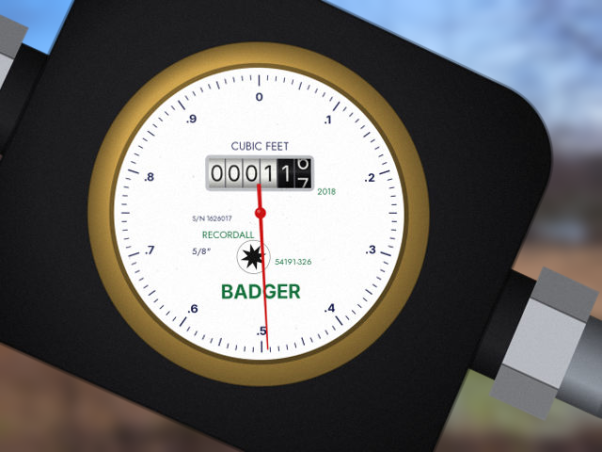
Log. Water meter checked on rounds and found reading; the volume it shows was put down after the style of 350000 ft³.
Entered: 116.49 ft³
